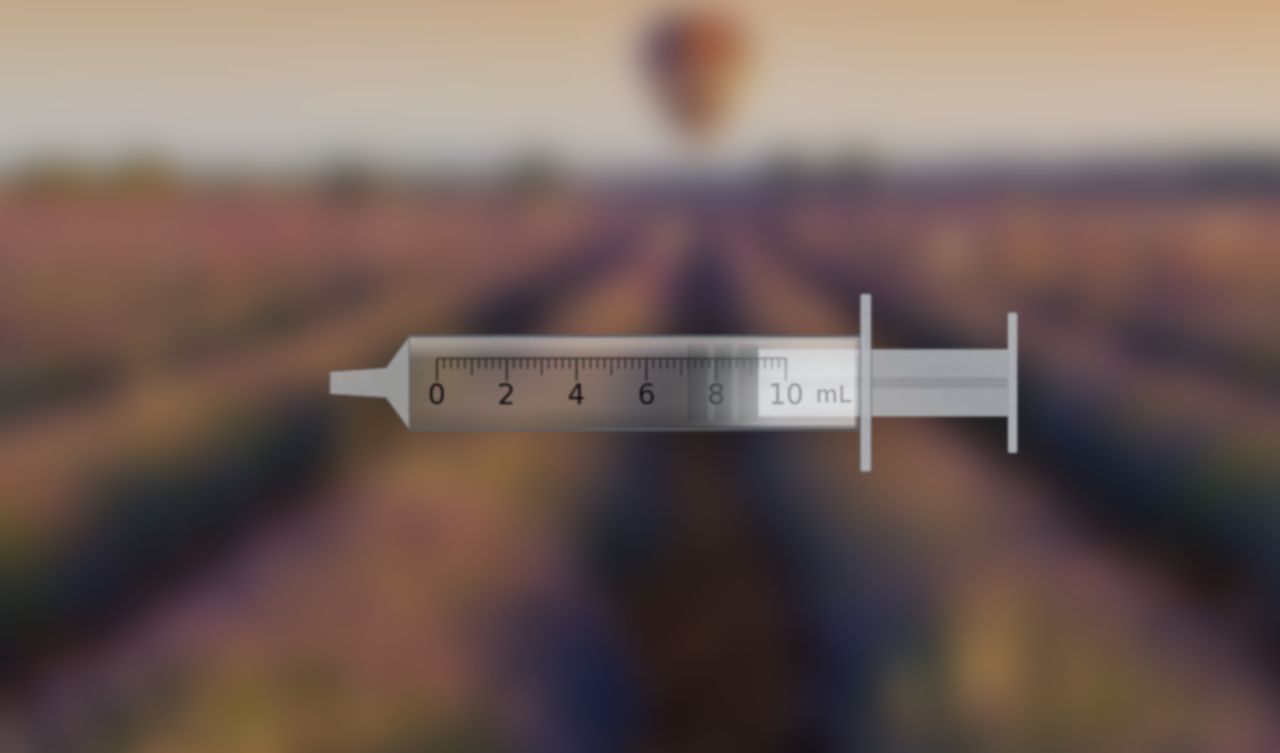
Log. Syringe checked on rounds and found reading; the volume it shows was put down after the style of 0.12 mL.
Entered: 7.2 mL
